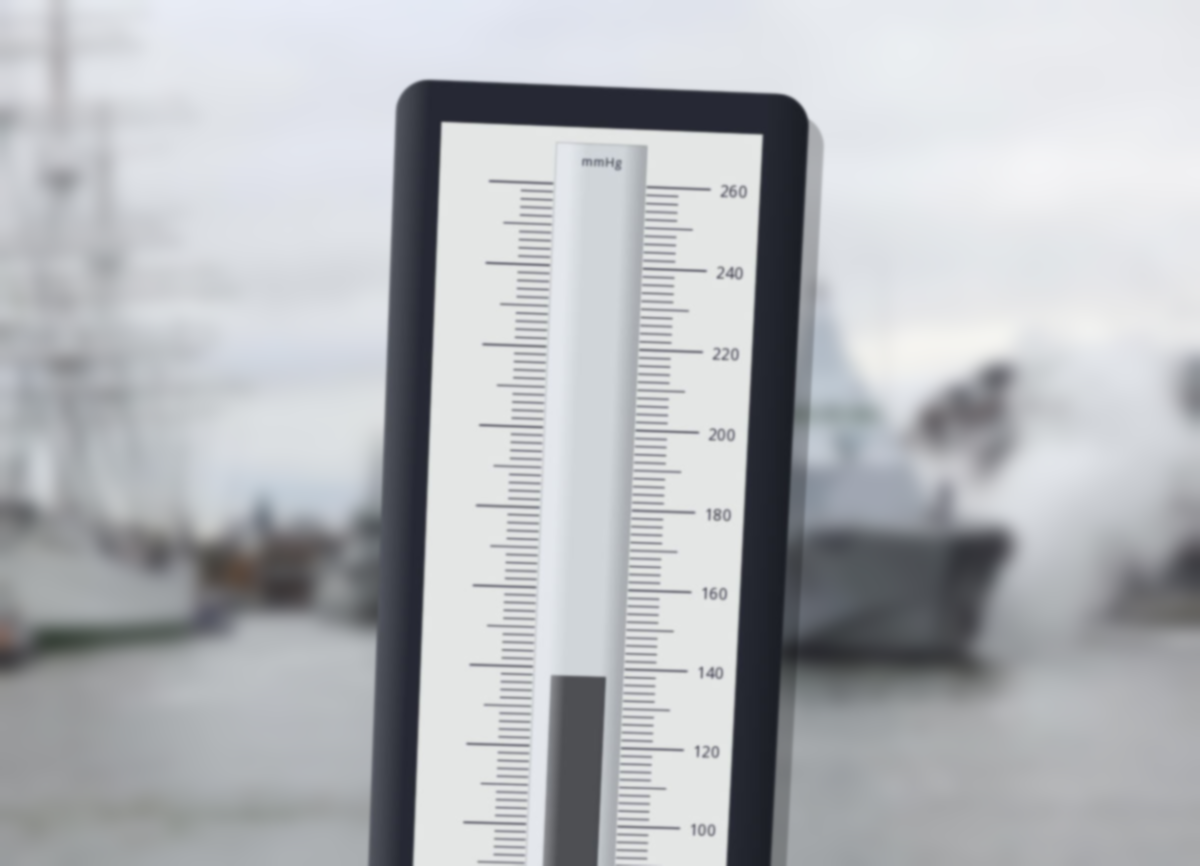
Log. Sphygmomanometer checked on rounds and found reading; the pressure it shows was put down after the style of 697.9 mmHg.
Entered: 138 mmHg
